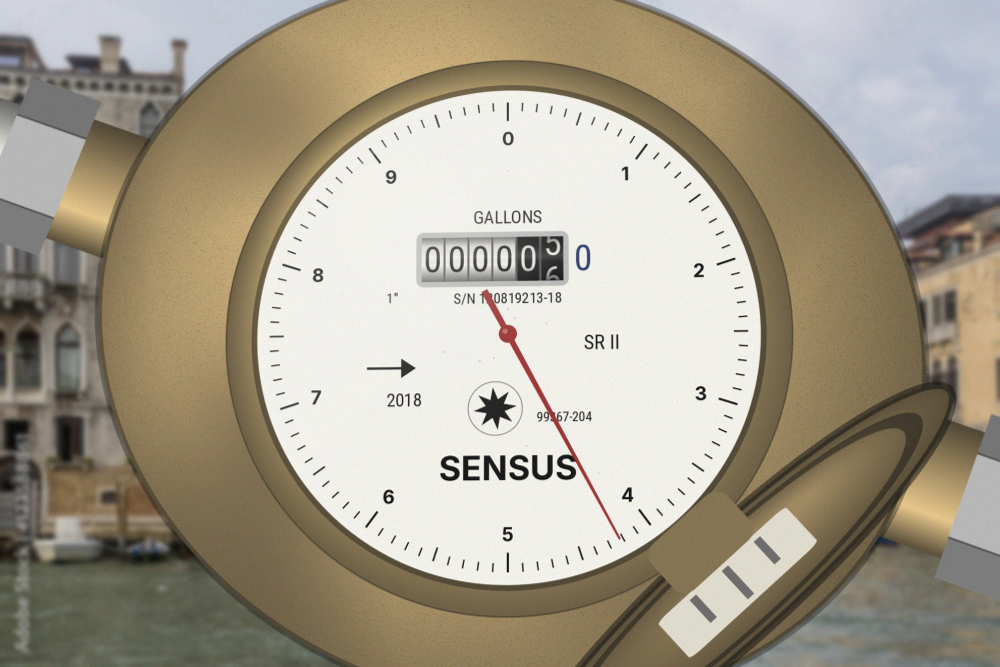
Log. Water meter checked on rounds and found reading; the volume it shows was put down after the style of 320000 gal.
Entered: 54.2 gal
